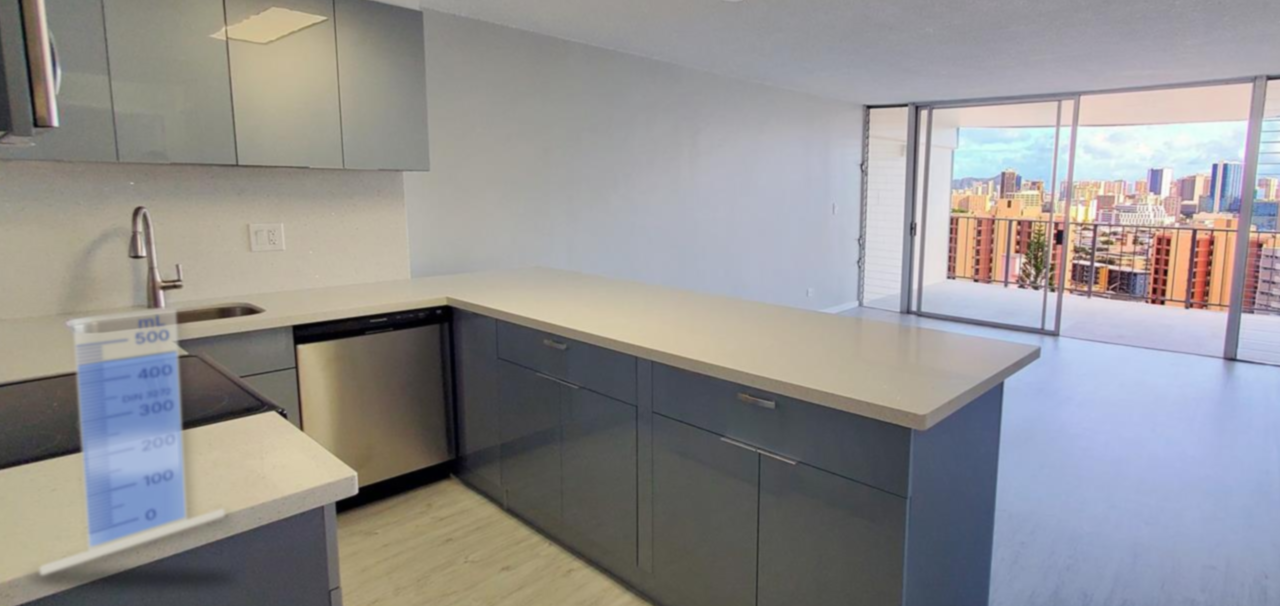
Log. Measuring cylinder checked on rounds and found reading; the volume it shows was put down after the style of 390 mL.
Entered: 450 mL
